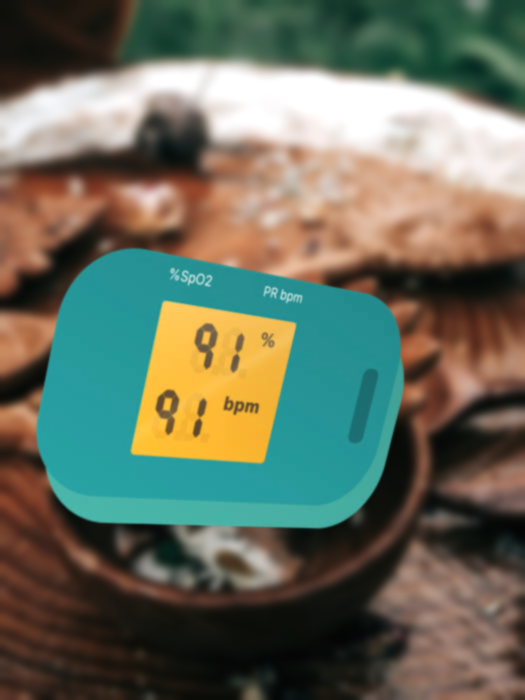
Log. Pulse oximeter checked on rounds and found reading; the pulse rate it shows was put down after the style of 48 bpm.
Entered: 91 bpm
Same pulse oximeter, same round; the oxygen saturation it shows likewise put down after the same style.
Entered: 91 %
